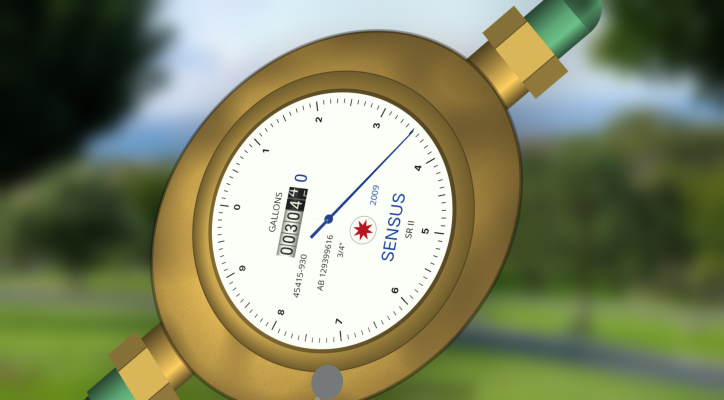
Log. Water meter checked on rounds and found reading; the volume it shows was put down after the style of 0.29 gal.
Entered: 30443.5 gal
